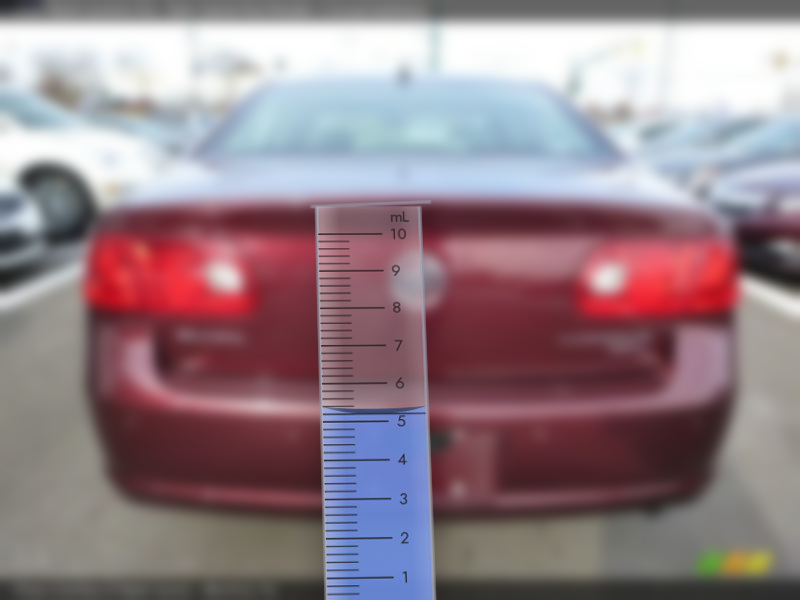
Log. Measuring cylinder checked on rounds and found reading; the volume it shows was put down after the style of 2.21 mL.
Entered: 5.2 mL
